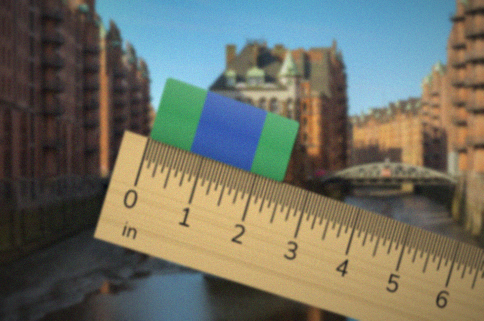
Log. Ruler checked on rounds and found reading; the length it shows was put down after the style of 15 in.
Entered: 2.5 in
